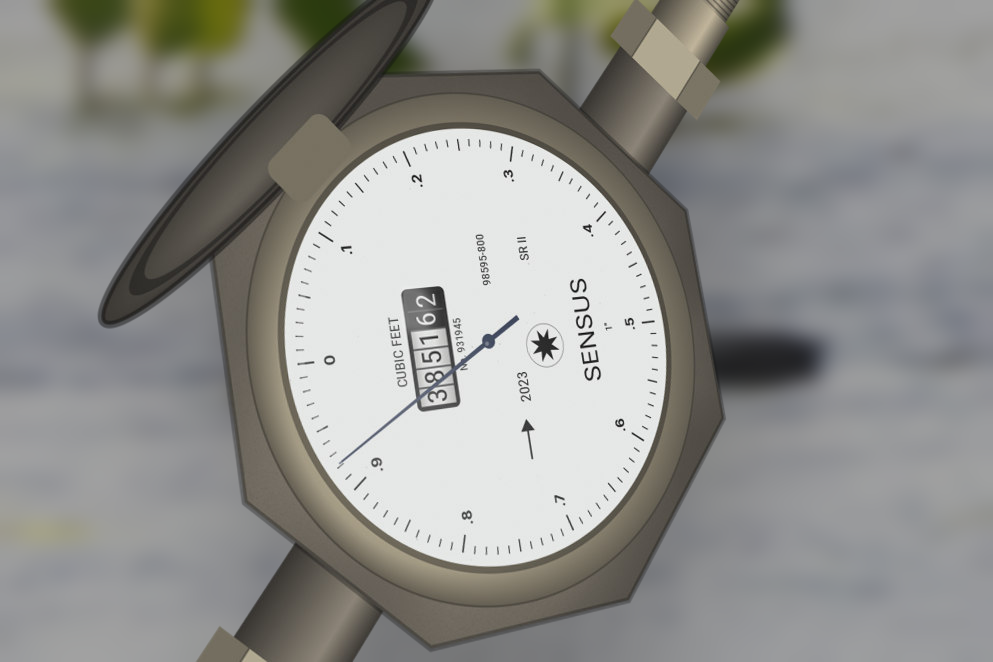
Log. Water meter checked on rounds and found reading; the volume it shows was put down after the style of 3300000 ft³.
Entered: 385161.92 ft³
